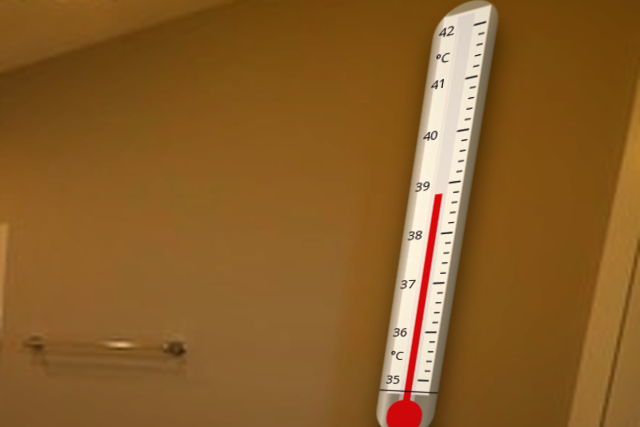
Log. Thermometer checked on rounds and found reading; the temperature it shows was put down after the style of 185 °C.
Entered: 38.8 °C
